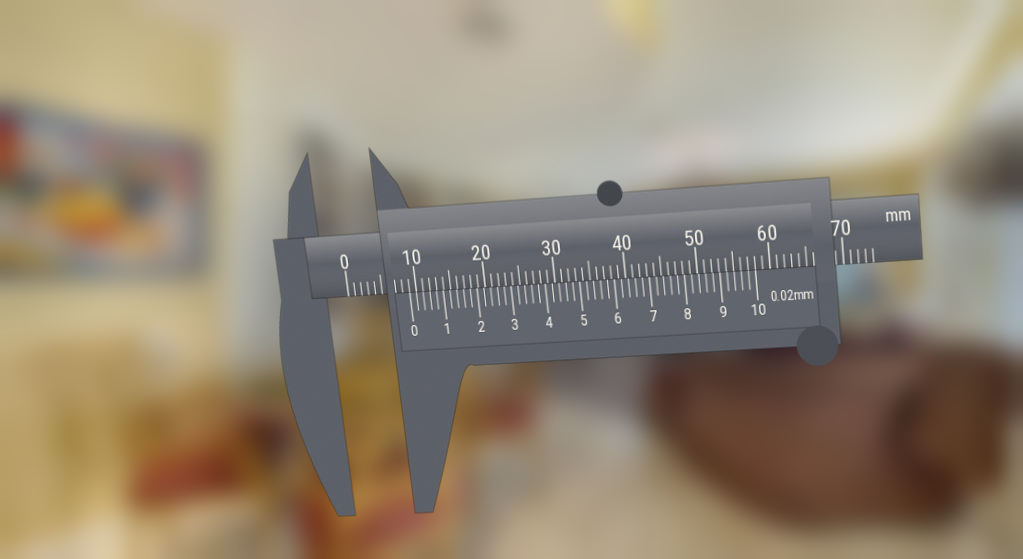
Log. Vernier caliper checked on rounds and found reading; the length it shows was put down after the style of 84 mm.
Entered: 9.0 mm
